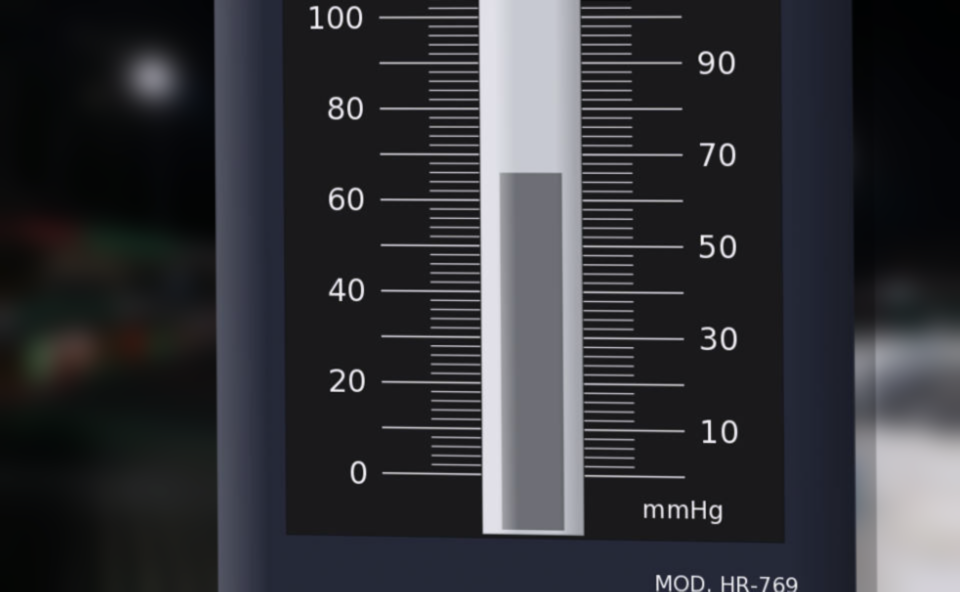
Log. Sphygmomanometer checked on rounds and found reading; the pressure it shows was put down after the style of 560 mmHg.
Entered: 66 mmHg
